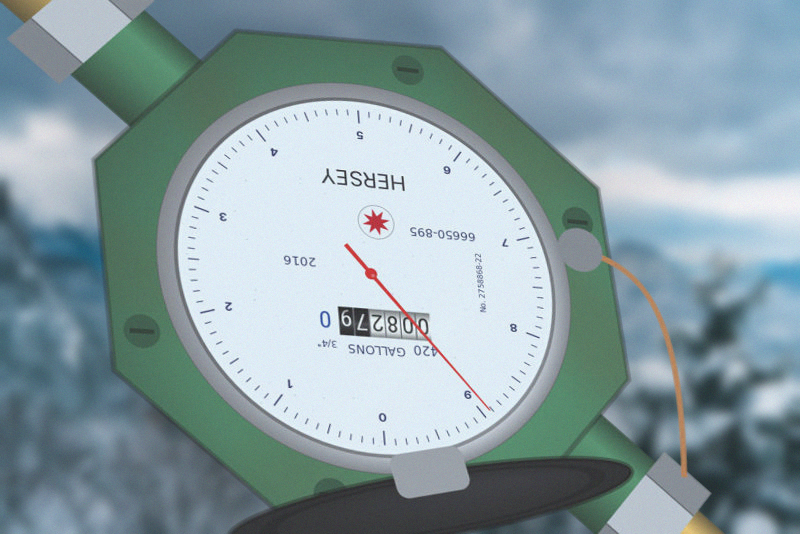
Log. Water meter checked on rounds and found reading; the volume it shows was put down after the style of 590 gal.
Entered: 82788.9 gal
